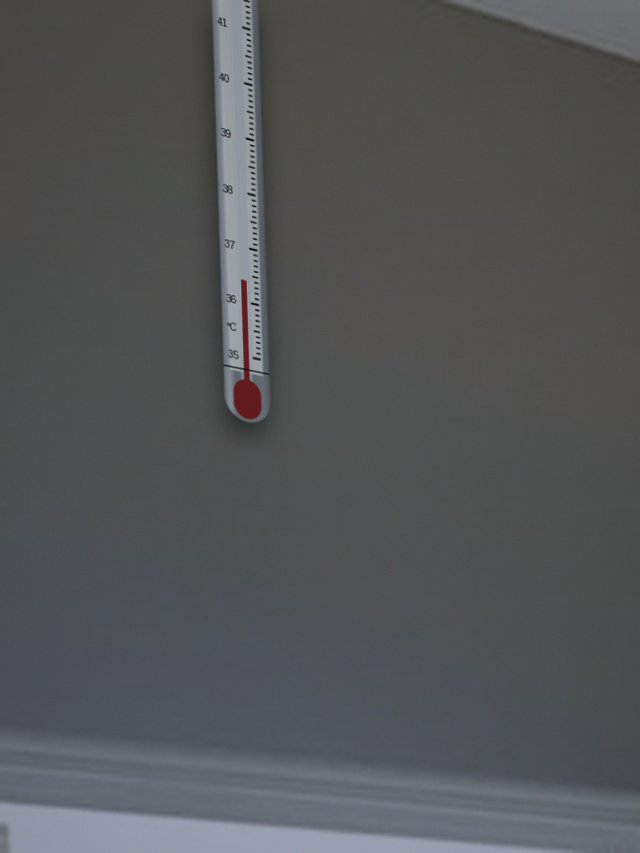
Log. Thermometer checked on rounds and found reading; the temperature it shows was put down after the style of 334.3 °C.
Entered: 36.4 °C
